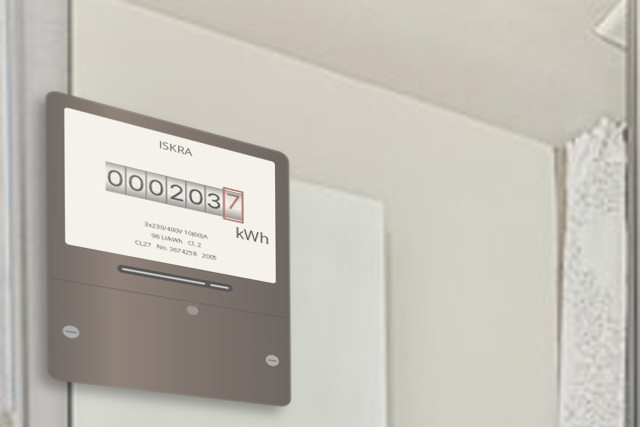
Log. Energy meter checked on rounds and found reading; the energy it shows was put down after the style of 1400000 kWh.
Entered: 203.7 kWh
